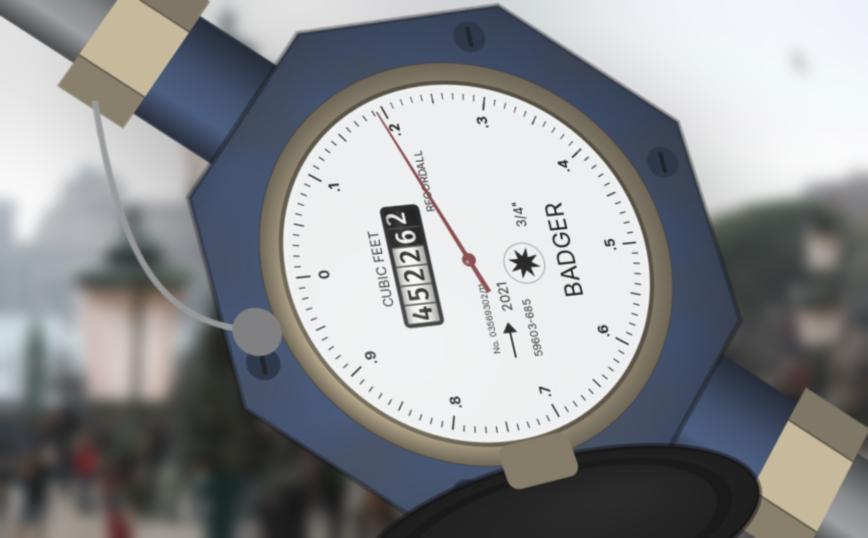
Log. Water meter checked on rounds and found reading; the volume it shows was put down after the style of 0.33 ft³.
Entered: 452262.19 ft³
